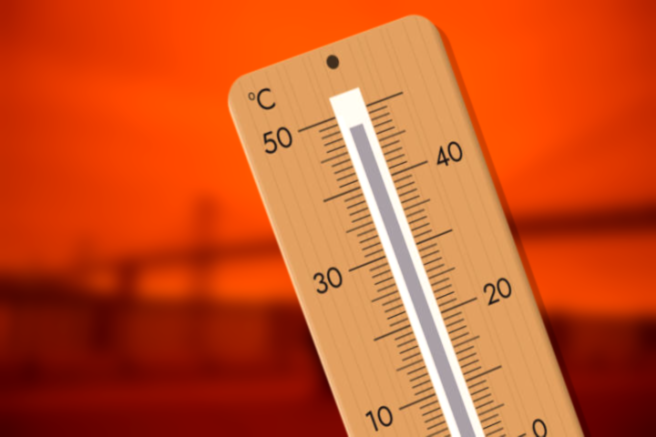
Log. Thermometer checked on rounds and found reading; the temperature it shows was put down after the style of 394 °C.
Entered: 48 °C
